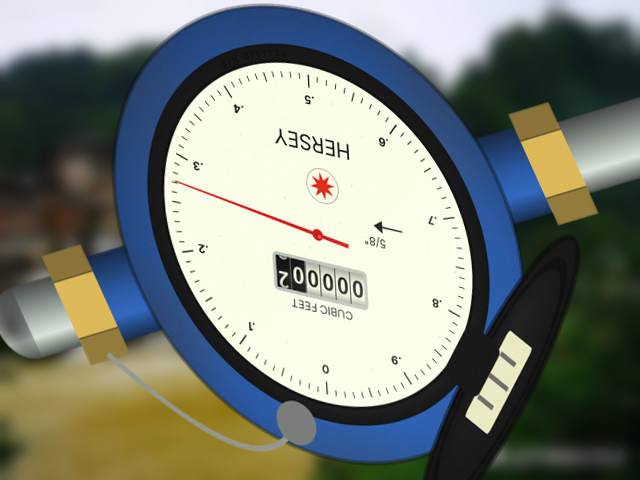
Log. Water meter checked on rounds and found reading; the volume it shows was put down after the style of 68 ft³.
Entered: 2.27 ft³
